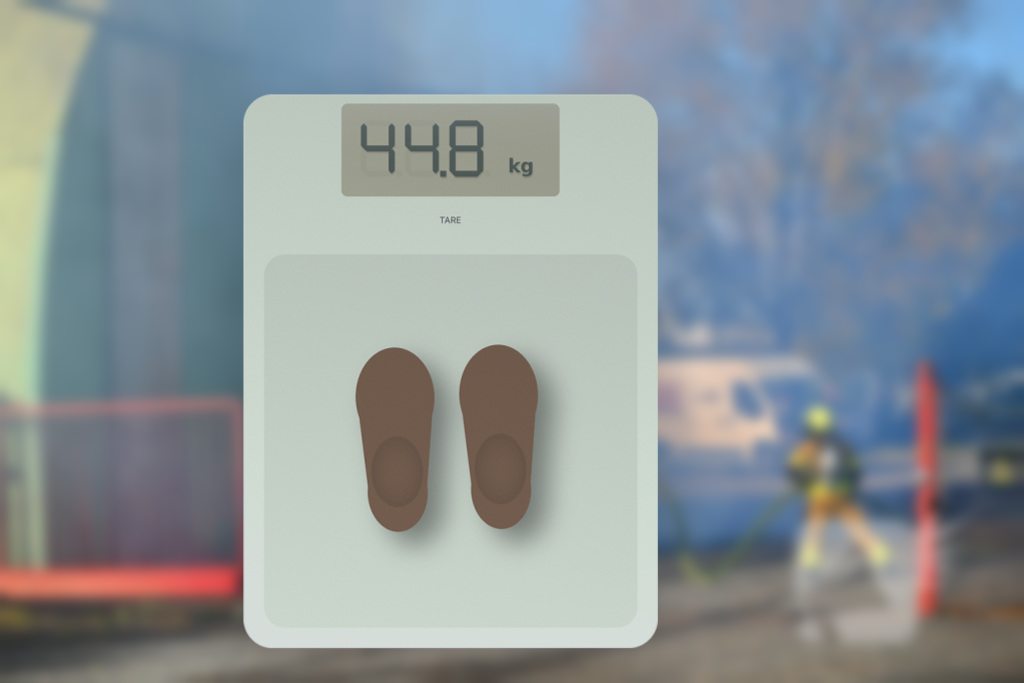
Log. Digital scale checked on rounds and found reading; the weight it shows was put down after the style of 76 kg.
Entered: 44.8 kg
